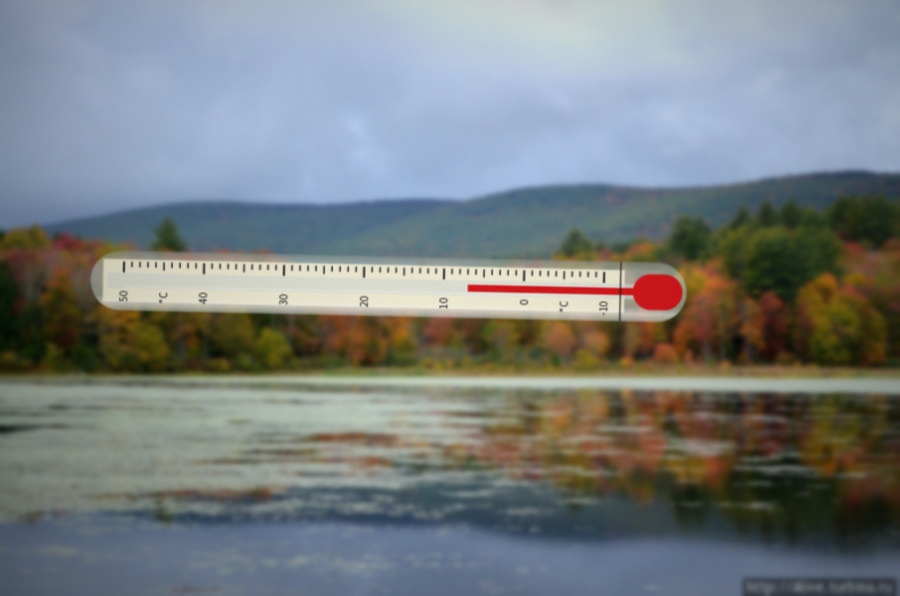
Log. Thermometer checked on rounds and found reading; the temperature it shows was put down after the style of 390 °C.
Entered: 7 °C
